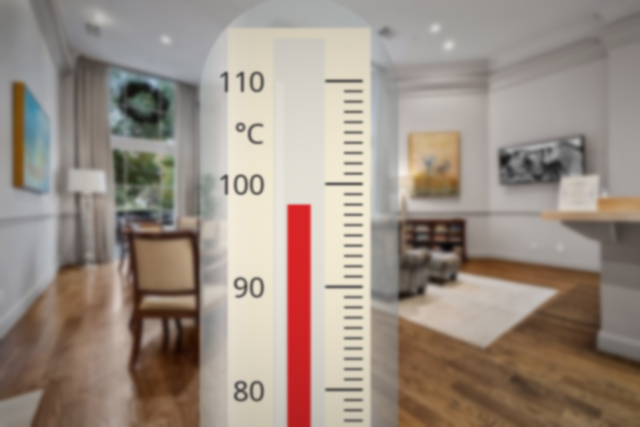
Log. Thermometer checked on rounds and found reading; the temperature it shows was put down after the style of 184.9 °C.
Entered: 98 °C
